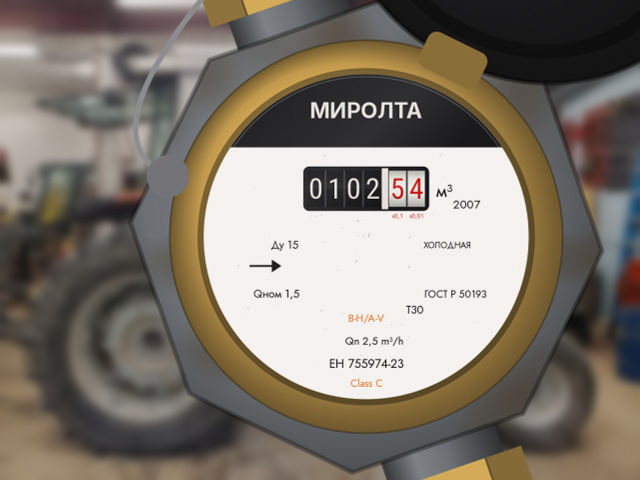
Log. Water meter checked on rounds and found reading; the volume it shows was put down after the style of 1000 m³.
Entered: 102.54 m³
